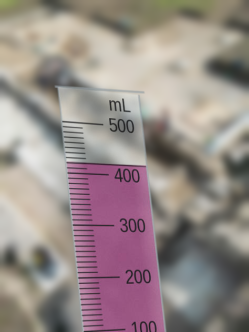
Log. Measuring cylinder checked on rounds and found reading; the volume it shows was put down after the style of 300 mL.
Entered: 420 mL
